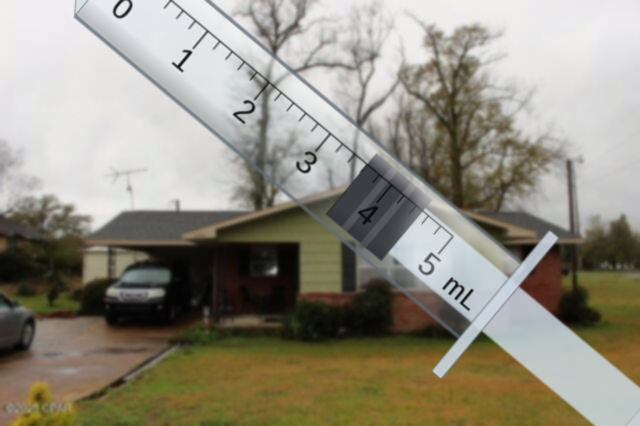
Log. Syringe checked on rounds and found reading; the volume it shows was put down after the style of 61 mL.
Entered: 3.6 mL
